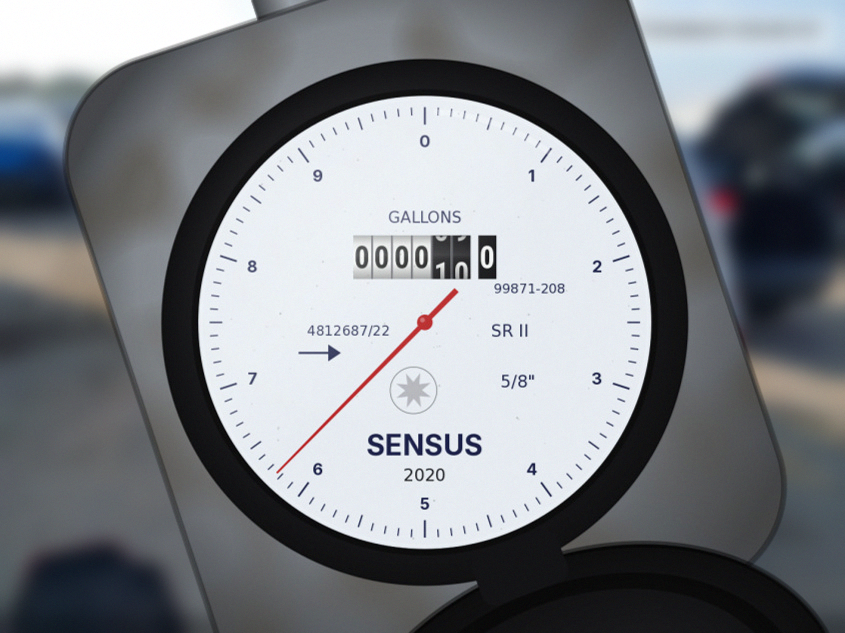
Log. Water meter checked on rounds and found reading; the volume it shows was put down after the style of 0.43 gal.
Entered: 96.2 gal
